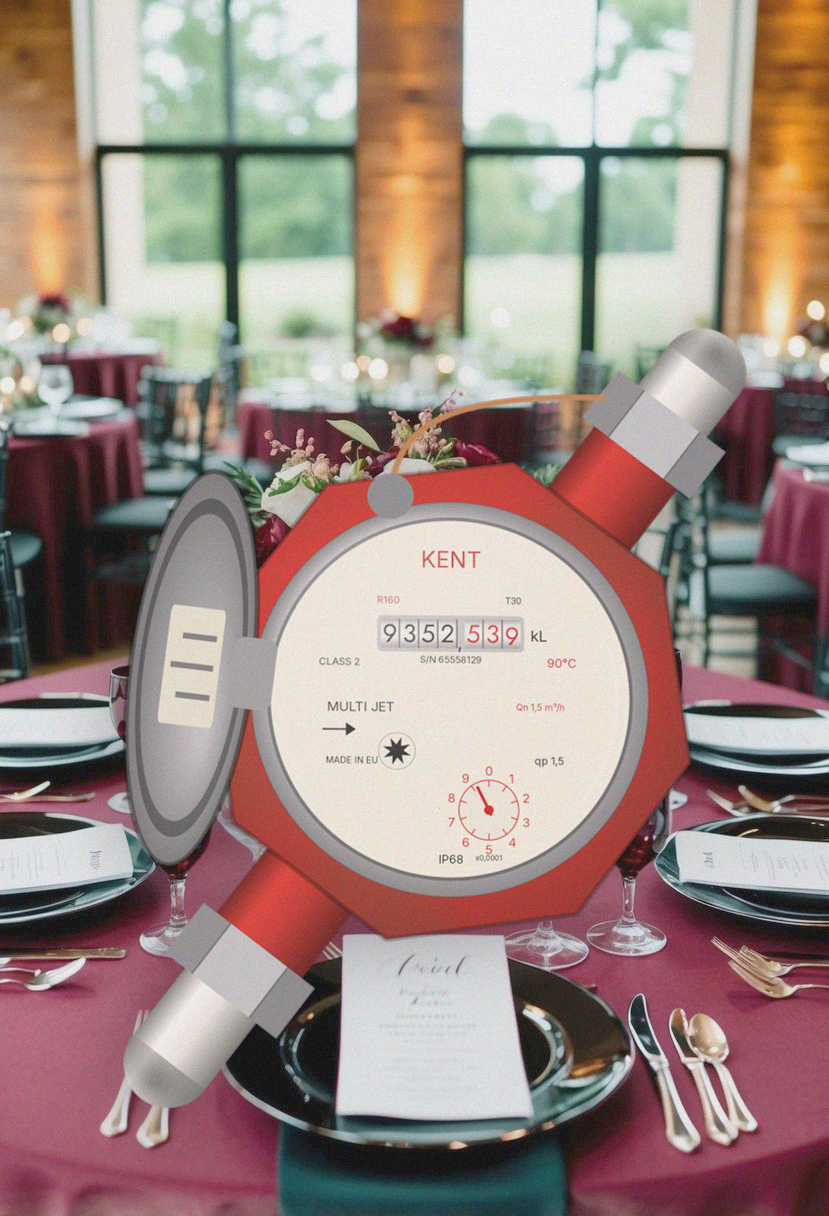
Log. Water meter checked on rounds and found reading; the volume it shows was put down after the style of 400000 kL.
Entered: 9352.5389 kL
